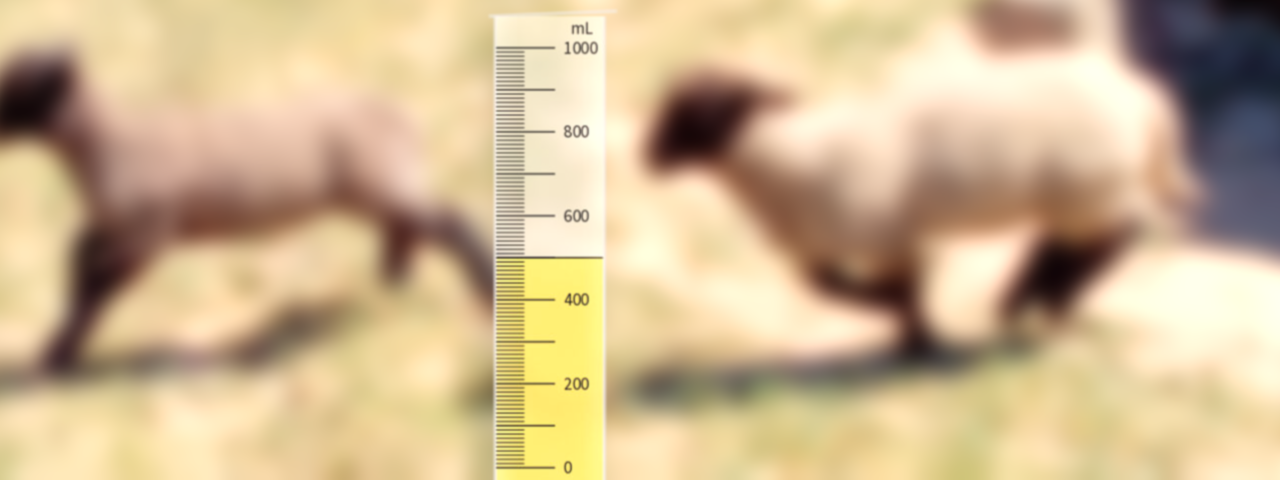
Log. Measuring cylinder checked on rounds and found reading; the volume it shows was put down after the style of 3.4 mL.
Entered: 500 mL
